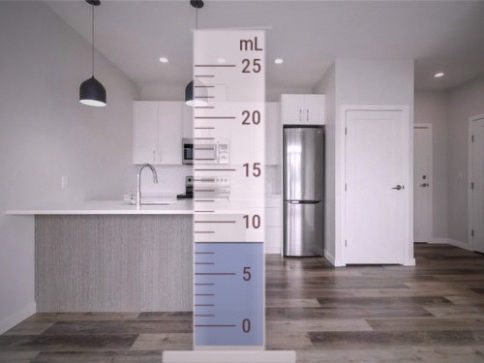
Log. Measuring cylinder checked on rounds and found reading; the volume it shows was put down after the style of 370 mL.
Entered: 8 mL
